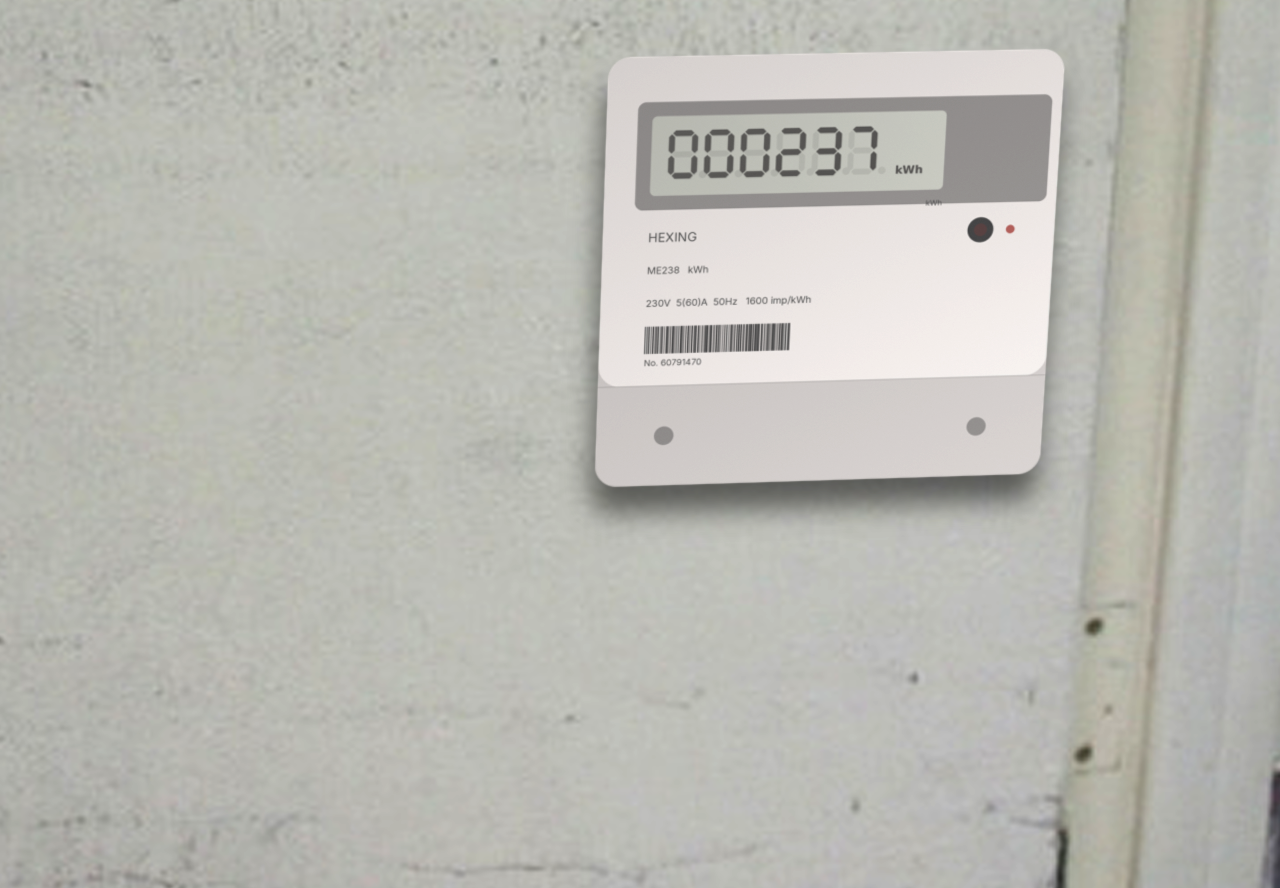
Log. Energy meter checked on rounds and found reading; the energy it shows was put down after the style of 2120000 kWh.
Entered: 237 kWh
